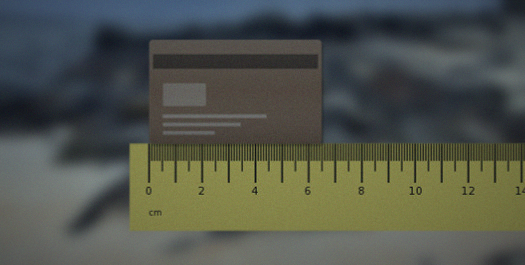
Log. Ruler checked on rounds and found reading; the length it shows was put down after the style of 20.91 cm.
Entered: 6.5 cm
